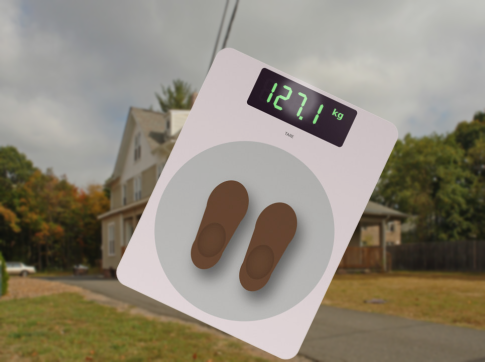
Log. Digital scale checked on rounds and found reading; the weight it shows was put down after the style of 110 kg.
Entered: 127.1 kg
